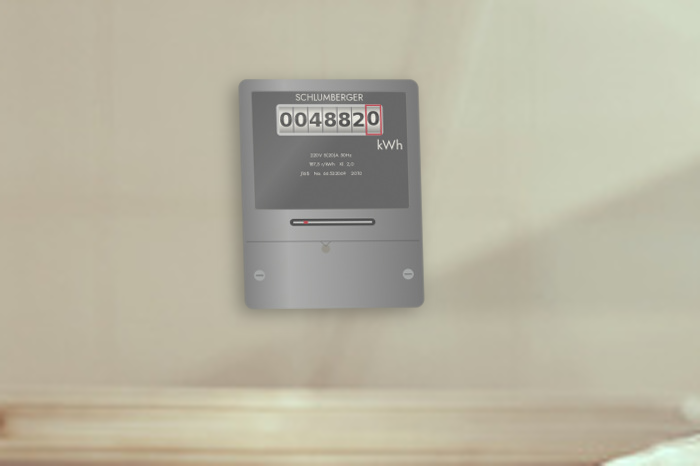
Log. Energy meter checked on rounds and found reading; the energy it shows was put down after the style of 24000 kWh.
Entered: 4882.0 kWh
